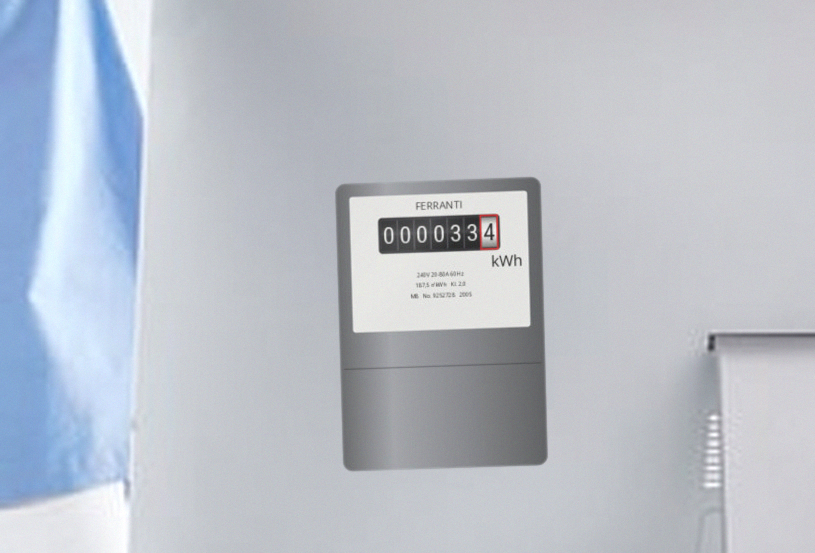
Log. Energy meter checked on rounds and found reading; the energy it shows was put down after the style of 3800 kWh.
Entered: 33.4 kWh
